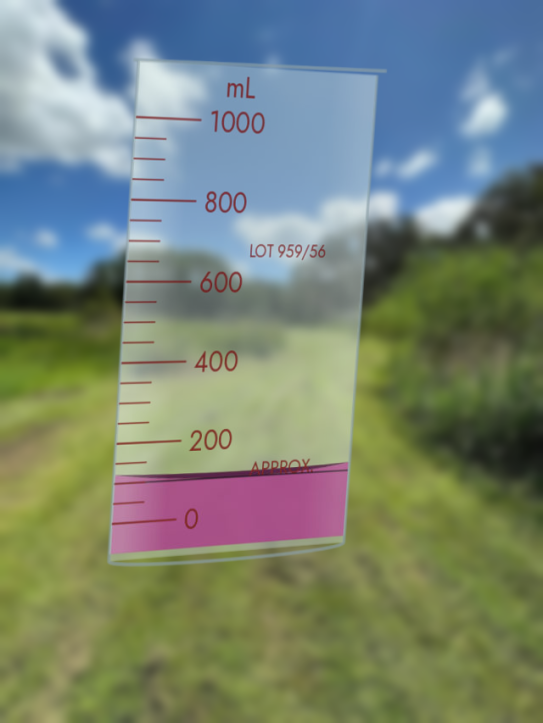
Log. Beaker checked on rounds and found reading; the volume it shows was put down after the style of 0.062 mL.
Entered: 100 mL
